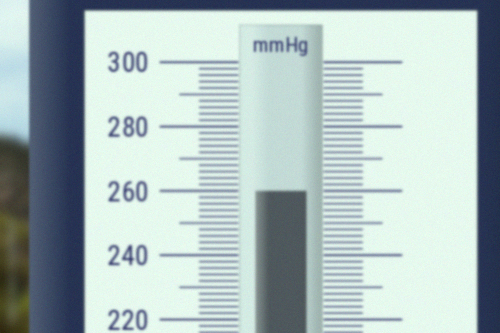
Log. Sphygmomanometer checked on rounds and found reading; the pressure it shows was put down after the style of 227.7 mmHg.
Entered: 260 mmHg
